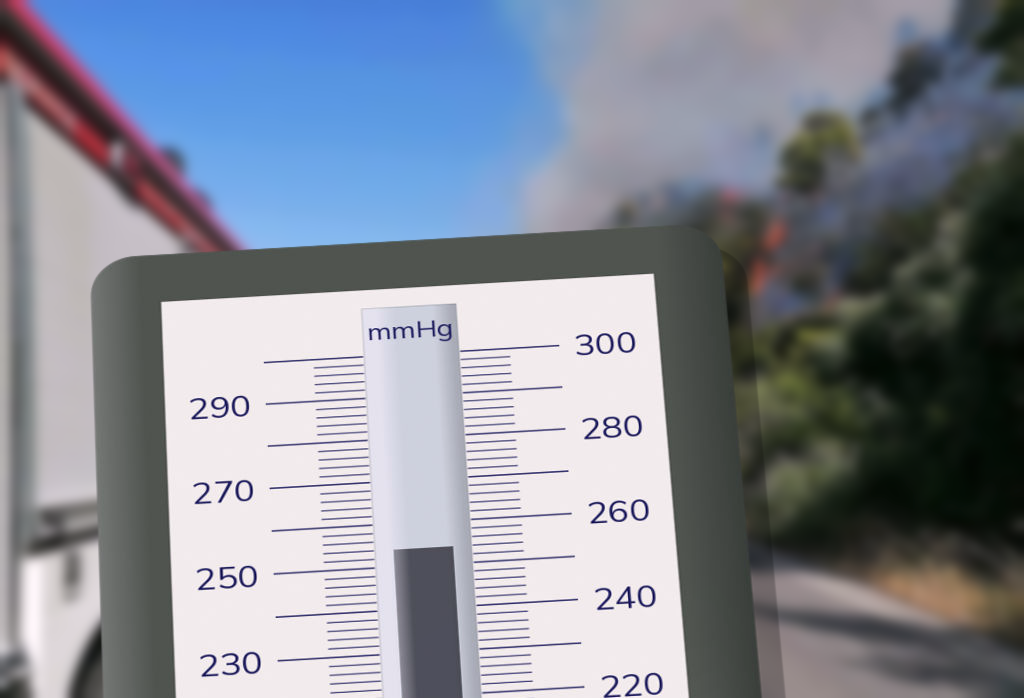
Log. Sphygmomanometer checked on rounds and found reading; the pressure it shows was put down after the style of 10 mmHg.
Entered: 254 mmHg
